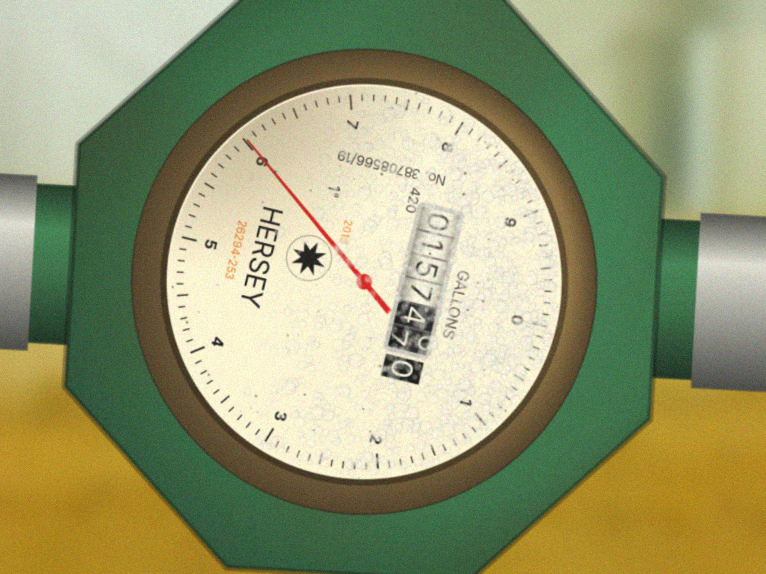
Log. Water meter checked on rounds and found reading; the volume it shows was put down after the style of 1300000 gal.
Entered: 157466.0 gal
